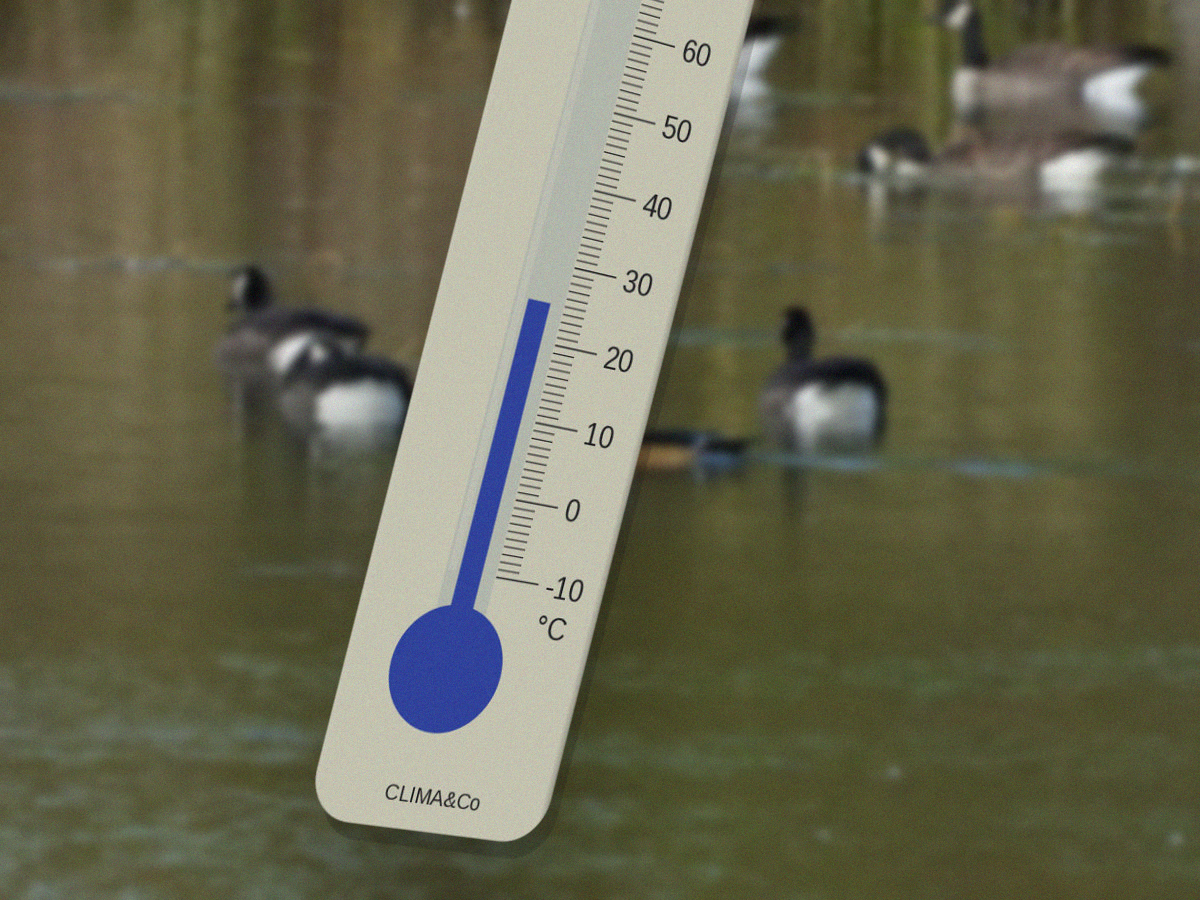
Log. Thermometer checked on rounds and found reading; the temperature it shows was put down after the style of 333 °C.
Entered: 25 °C
